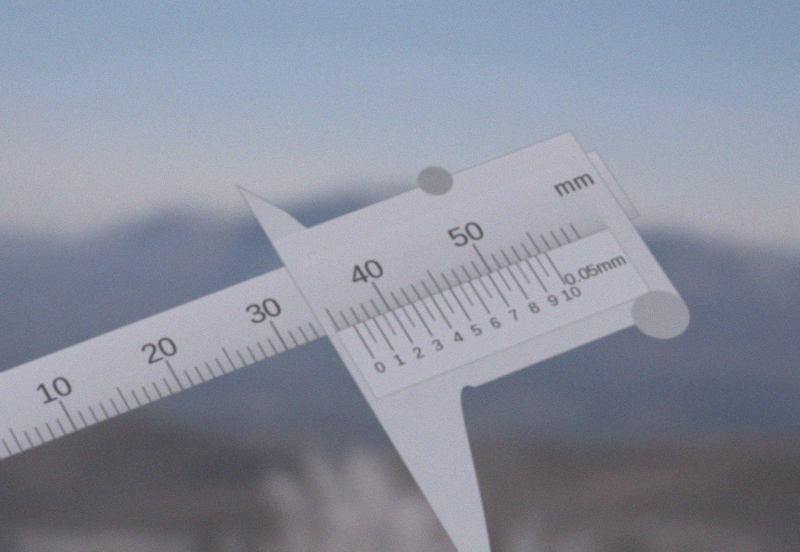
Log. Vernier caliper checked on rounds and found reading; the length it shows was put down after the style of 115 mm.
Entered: 36.4 mm
